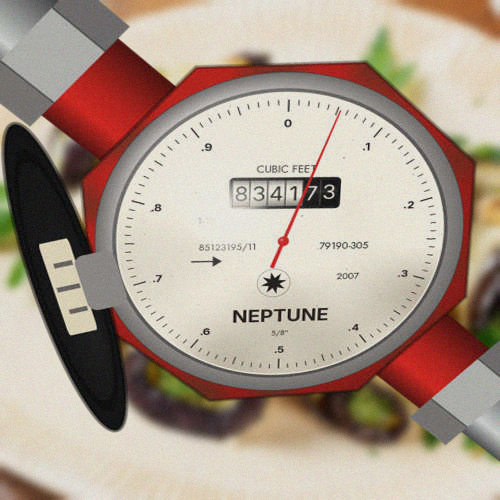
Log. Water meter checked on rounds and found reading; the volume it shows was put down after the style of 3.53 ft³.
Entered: 834173.05 ft³
